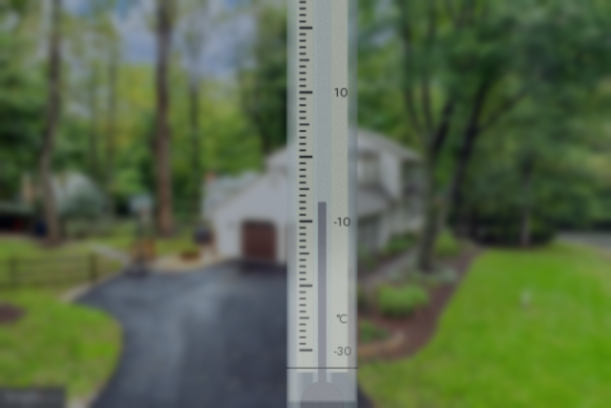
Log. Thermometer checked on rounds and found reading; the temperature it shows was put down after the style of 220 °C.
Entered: -7 °C
